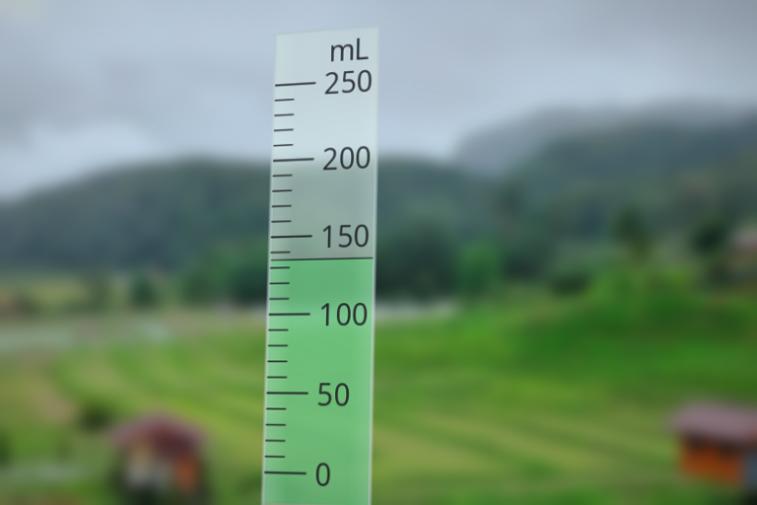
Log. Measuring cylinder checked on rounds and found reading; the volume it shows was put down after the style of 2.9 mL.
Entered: 135 mL
